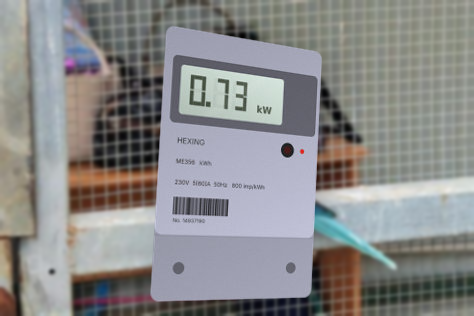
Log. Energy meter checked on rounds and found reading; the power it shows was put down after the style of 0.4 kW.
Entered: 0.73 kW
